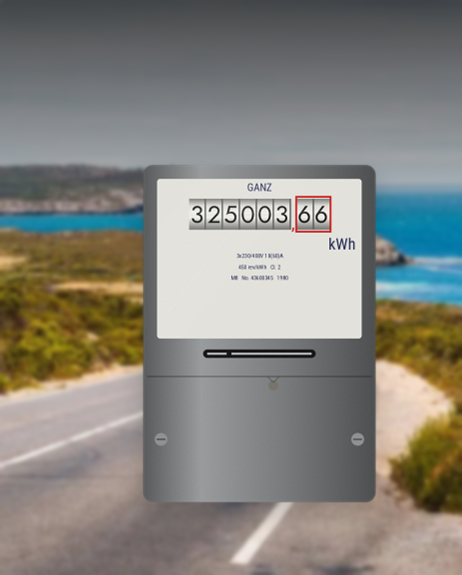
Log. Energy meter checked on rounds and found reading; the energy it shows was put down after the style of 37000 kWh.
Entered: 325003.66 kWh
